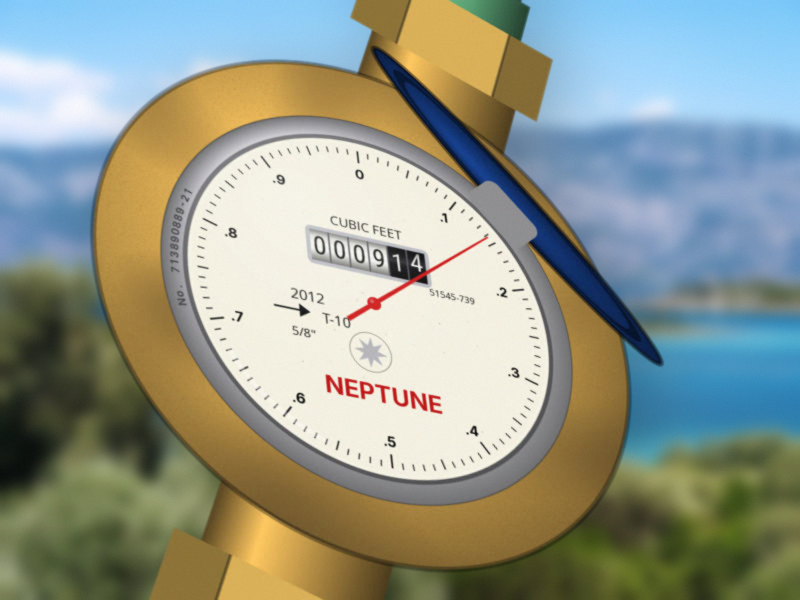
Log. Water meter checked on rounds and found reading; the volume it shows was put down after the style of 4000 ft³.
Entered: 914.14 ft³
